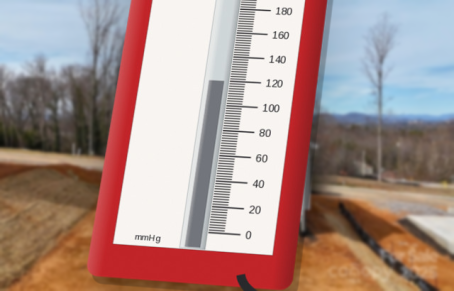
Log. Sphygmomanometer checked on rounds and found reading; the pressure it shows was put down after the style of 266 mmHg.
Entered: 120 mmHg
